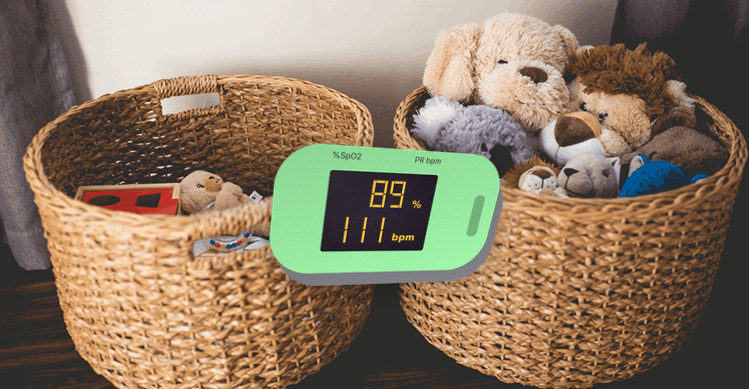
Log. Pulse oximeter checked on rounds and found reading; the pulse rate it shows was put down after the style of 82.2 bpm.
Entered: 111 bpm
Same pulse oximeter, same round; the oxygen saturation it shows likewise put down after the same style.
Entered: 89 %
